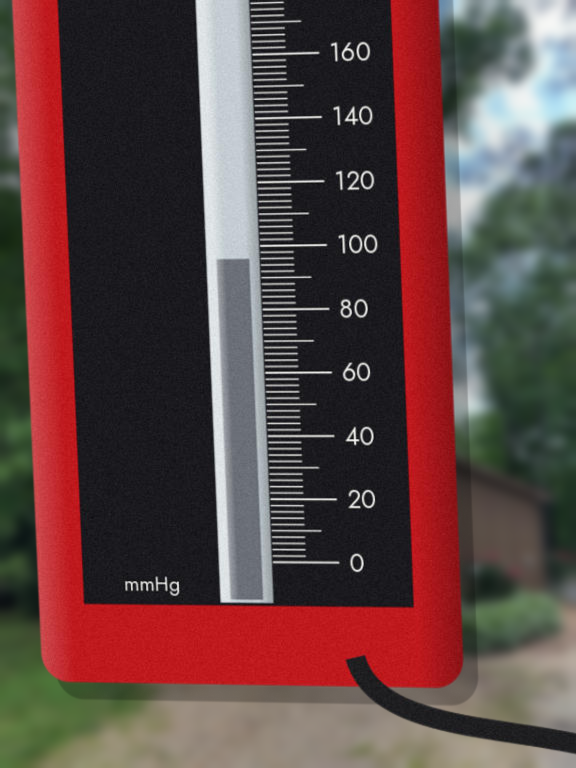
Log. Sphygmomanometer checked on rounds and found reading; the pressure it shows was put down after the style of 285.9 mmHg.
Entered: 96 mmHg
